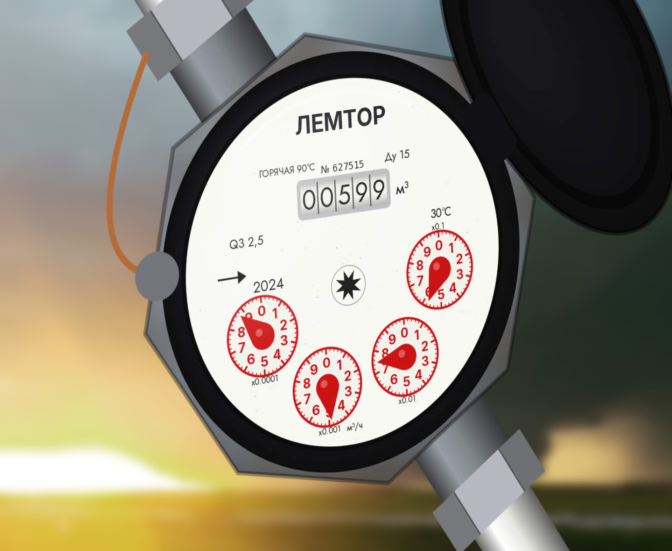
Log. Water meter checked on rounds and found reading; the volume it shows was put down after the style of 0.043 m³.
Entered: 599.5748 m³
